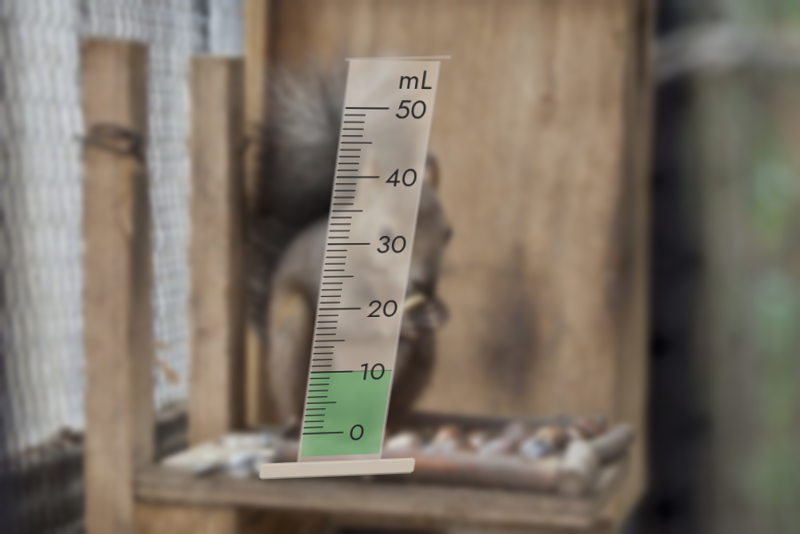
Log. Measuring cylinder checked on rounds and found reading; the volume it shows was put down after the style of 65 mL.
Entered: 10 mL
